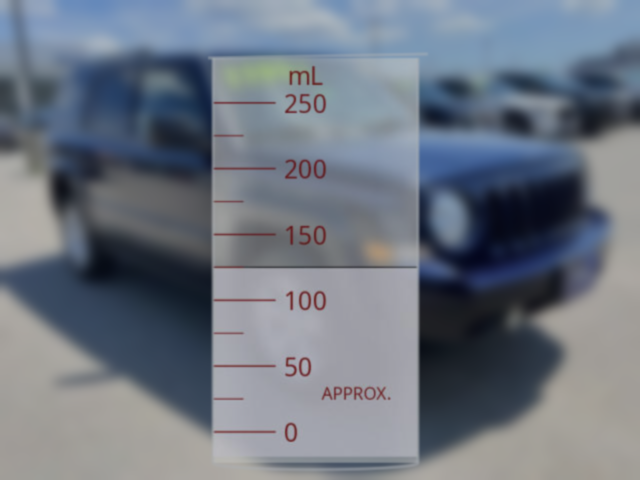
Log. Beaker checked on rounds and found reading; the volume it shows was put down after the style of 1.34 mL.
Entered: 125 mL
